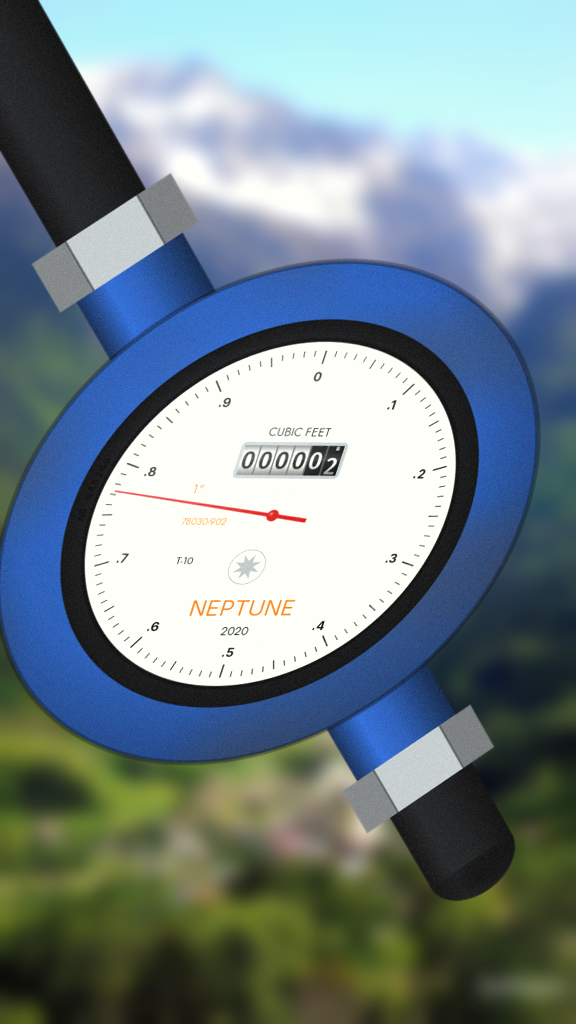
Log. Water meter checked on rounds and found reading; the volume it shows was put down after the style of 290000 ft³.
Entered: 1.77 ft³
